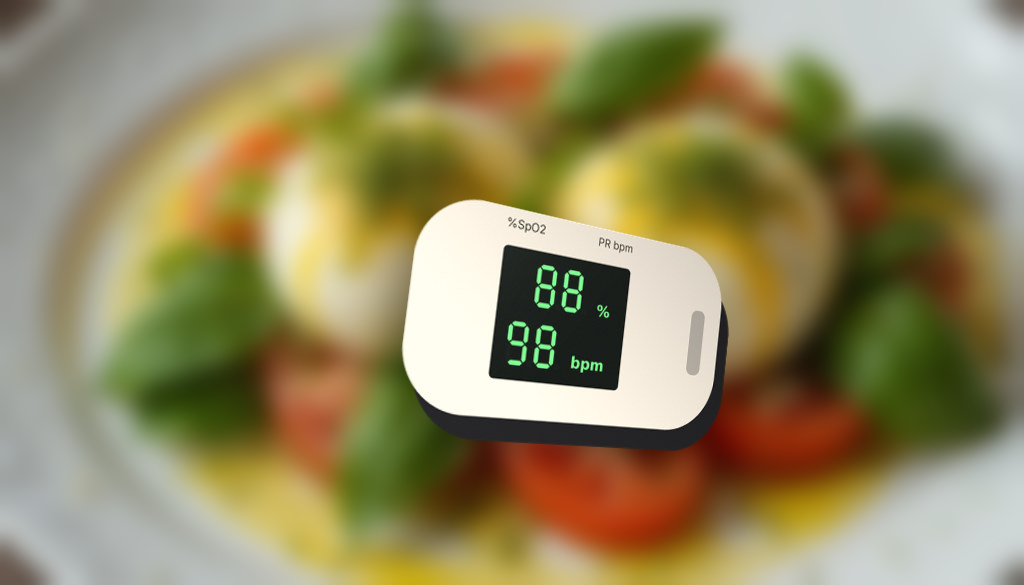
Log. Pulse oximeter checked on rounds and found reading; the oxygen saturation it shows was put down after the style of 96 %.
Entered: 88 %
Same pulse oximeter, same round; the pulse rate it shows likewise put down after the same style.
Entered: 98 bpm
